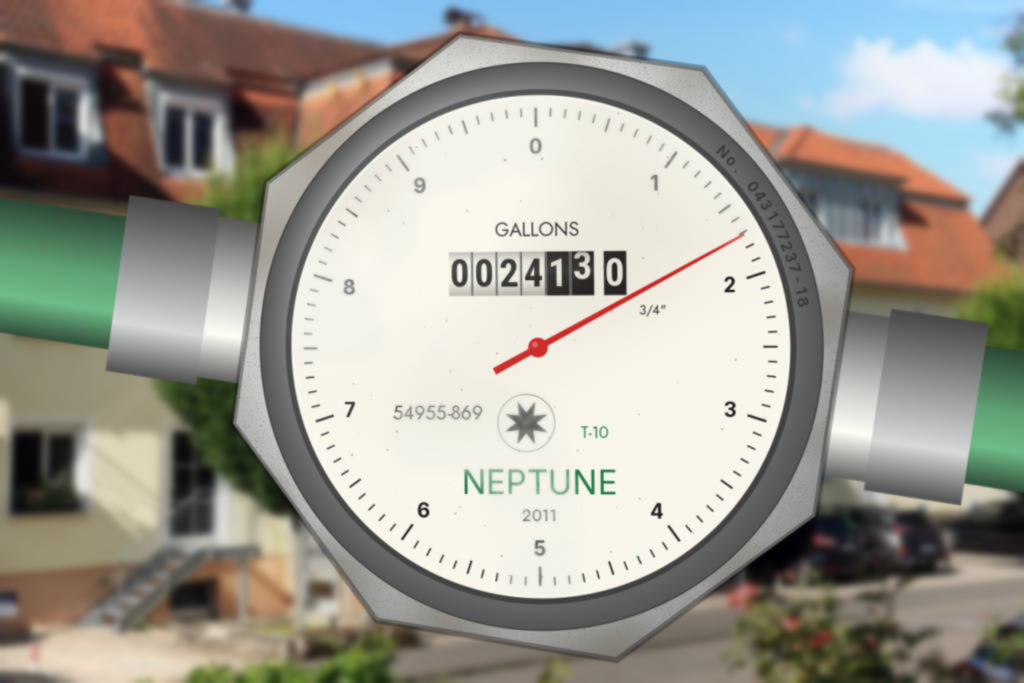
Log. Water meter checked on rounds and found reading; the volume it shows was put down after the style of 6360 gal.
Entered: 24131.7 gal
